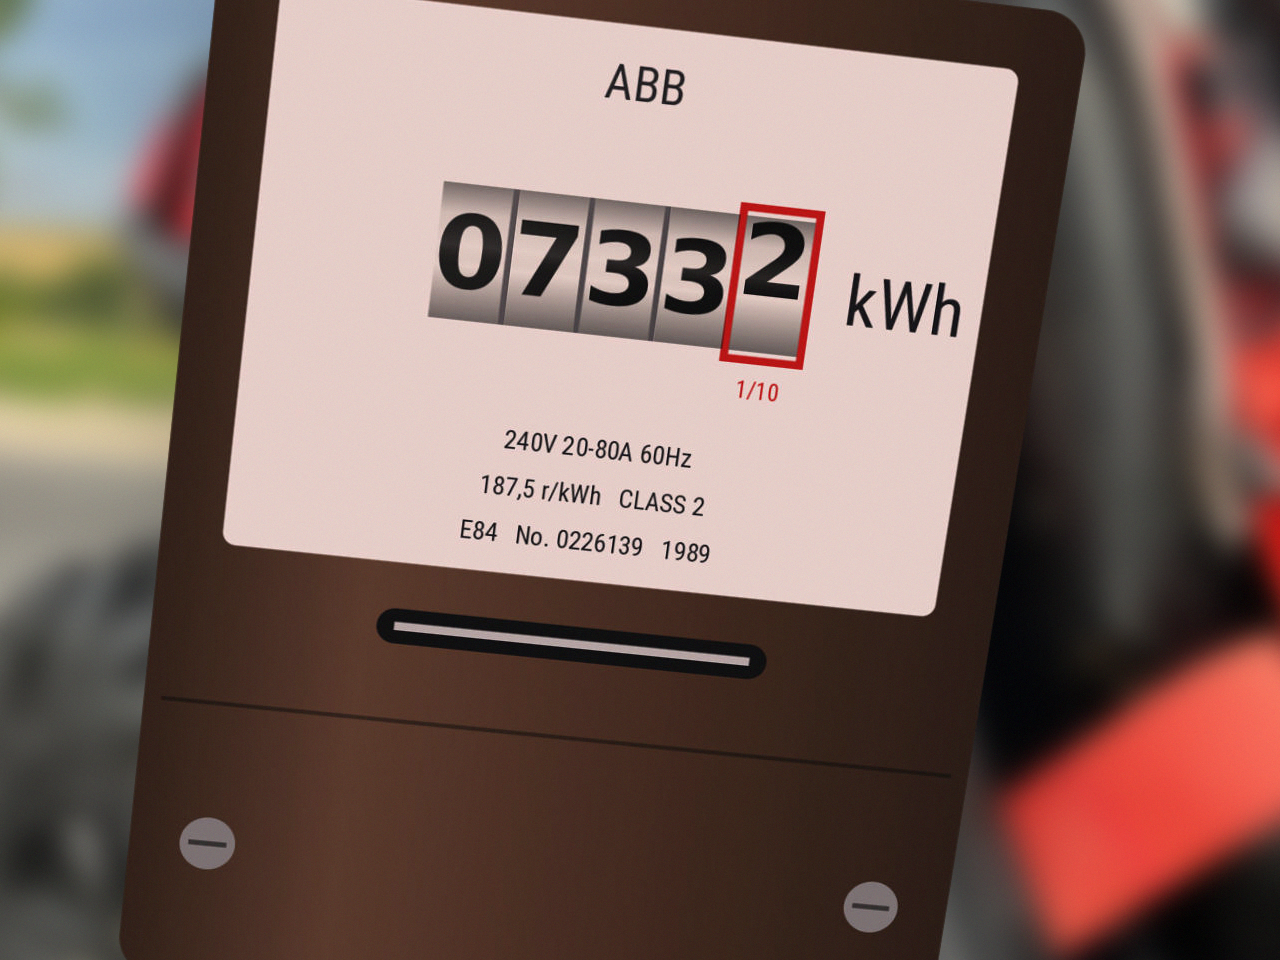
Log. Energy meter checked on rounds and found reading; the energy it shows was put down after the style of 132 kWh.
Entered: 733.2 kWh
